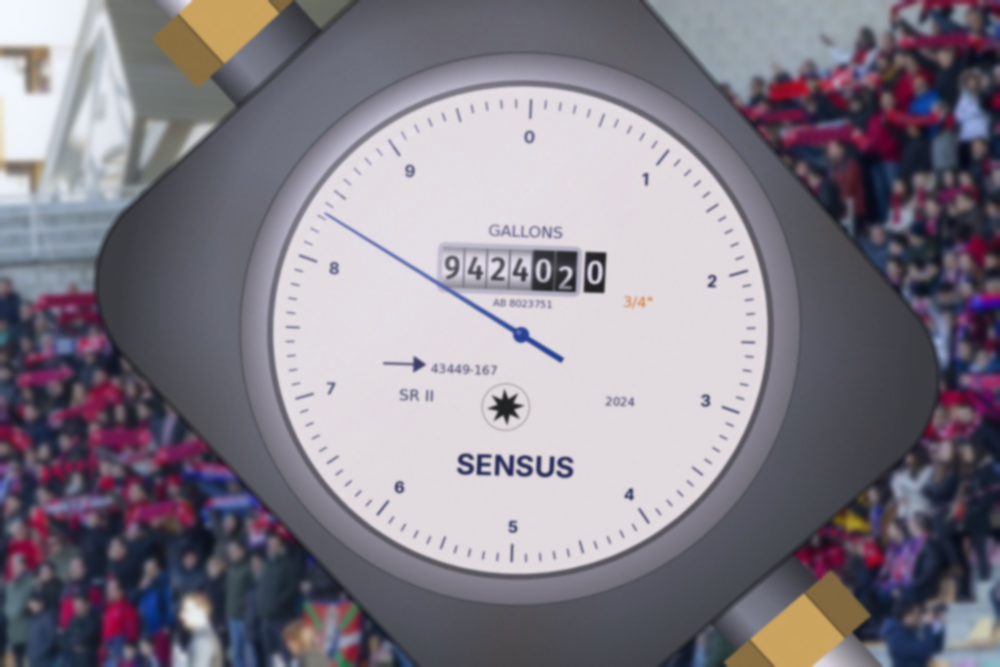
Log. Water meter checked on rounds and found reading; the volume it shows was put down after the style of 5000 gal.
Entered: 9424018.3 gal
